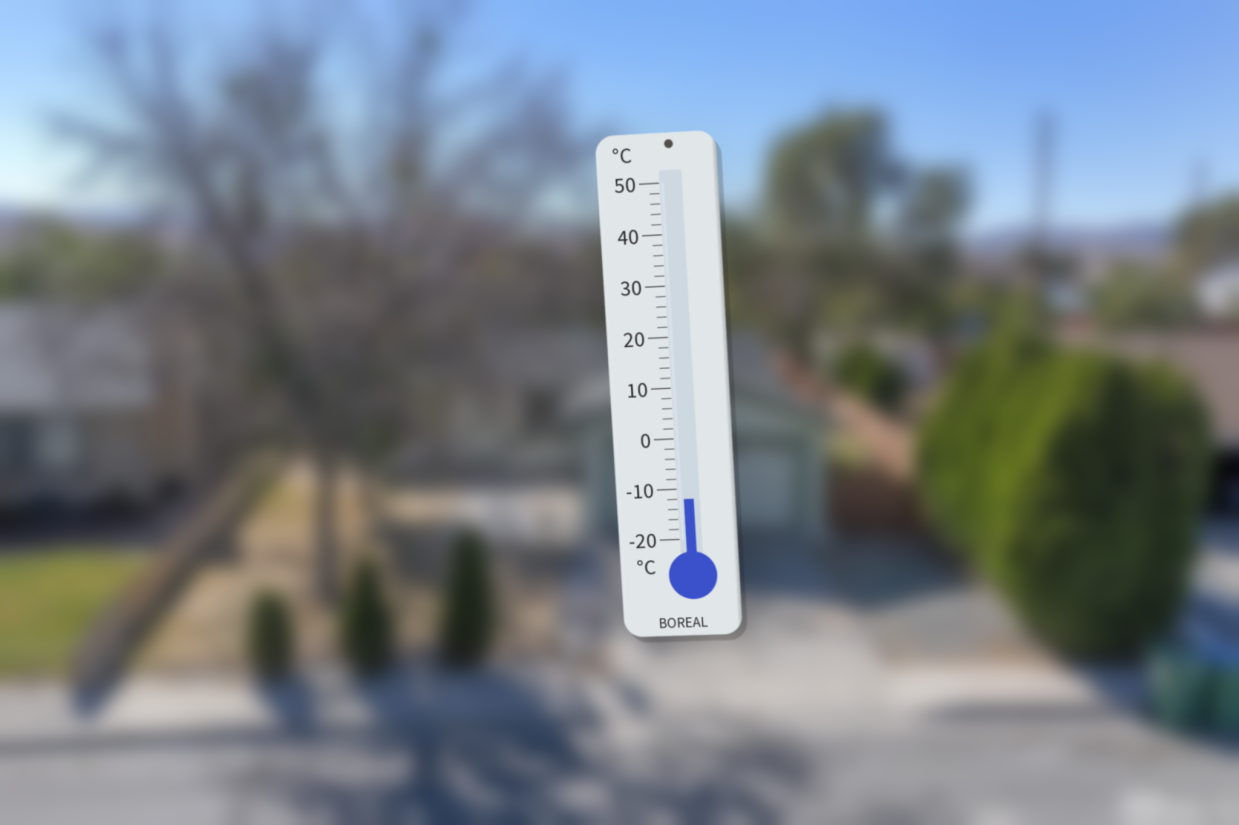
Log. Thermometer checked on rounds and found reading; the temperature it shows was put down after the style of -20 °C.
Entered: -12 °C
